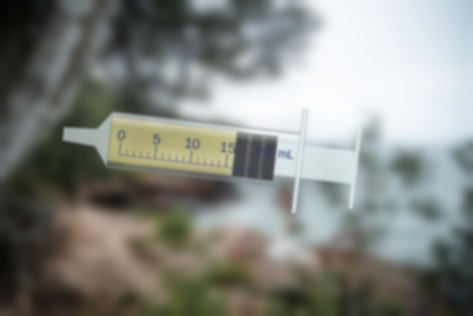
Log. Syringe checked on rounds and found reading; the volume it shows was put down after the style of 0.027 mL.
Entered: 16 mL
